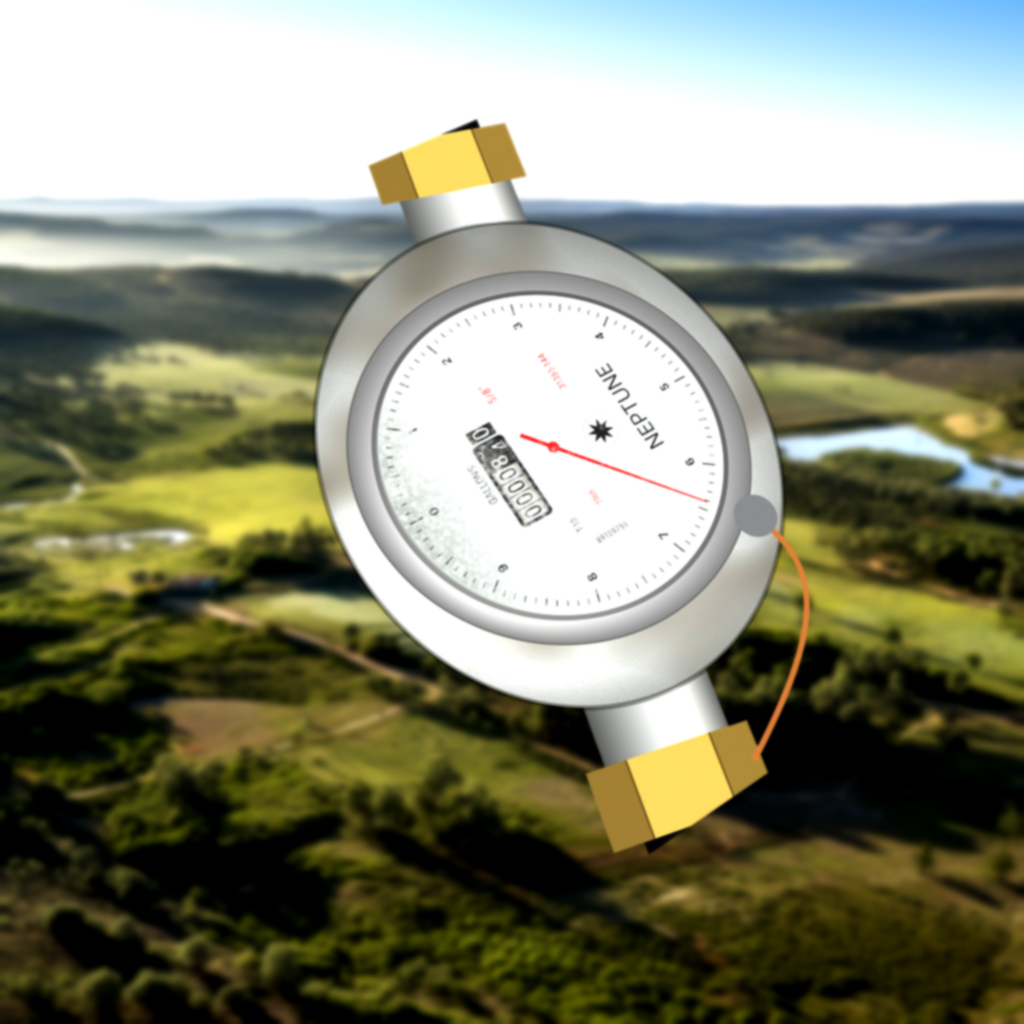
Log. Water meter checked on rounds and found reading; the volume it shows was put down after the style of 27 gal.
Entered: 836.4 gal
